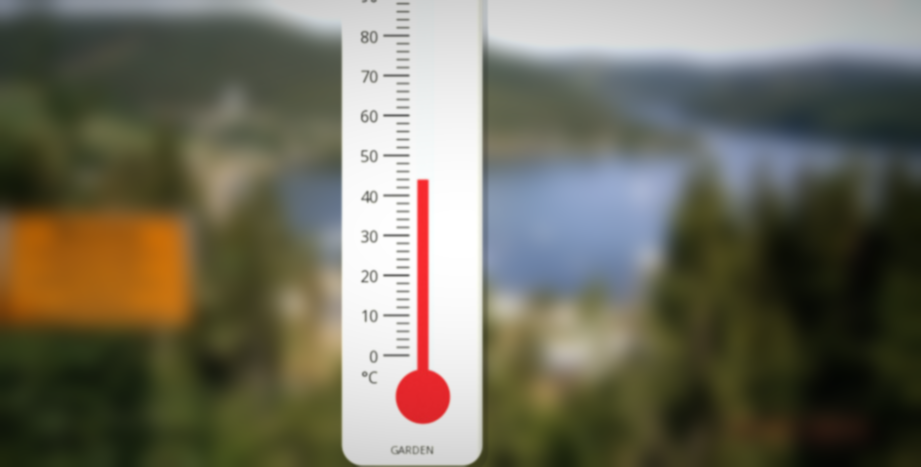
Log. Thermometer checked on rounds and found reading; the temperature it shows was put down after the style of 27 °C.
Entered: 44 °C
